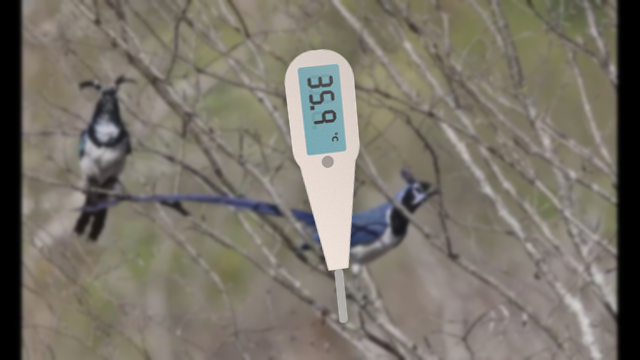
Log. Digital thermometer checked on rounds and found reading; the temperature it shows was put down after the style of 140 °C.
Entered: 35.9 °C
